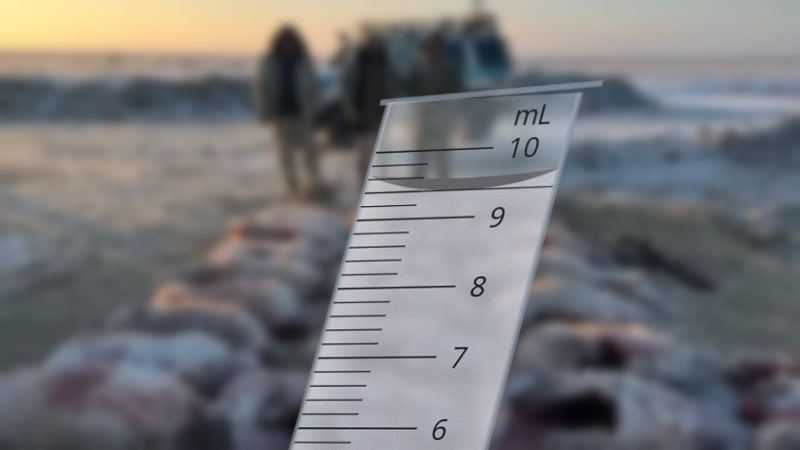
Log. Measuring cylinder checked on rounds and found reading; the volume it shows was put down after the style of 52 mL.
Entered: 9.4 mL
